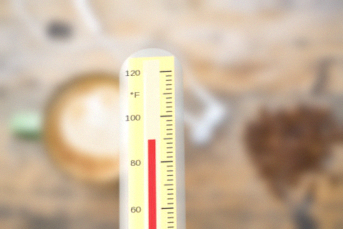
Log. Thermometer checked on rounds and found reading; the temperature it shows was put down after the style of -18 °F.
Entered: 90 °F
